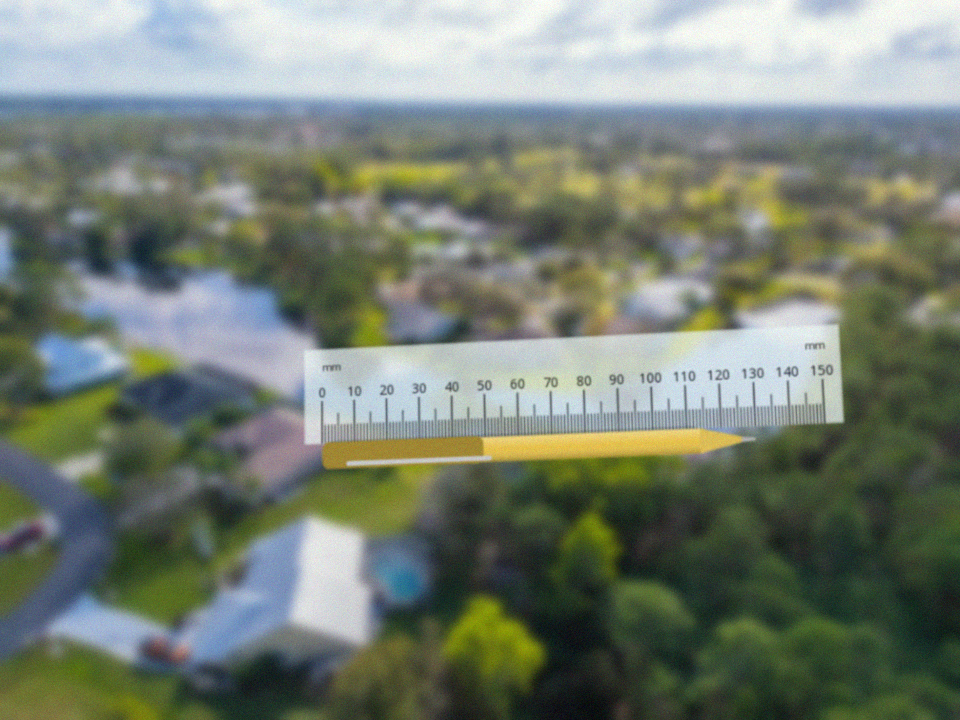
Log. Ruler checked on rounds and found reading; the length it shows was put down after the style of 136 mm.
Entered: 130 mm
